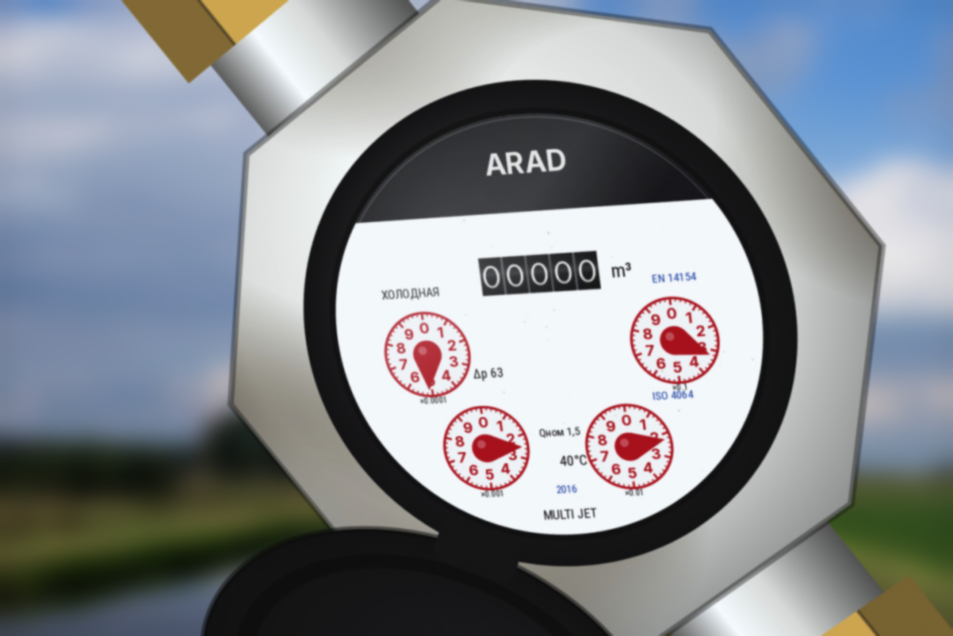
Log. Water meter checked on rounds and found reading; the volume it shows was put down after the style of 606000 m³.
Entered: 0.3225 m³
